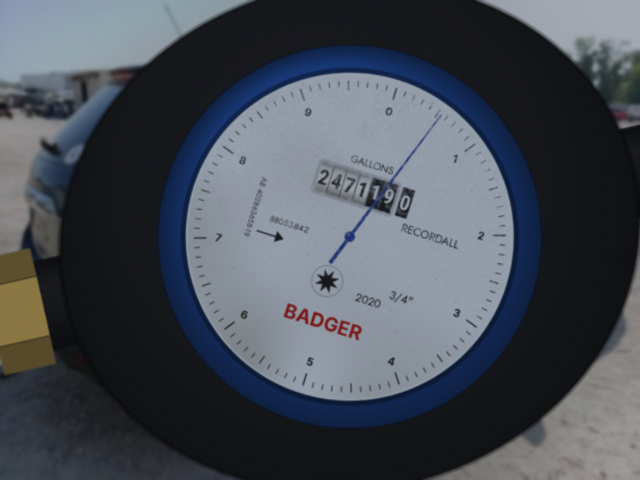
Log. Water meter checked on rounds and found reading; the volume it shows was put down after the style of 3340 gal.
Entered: 2471190.5 gal
